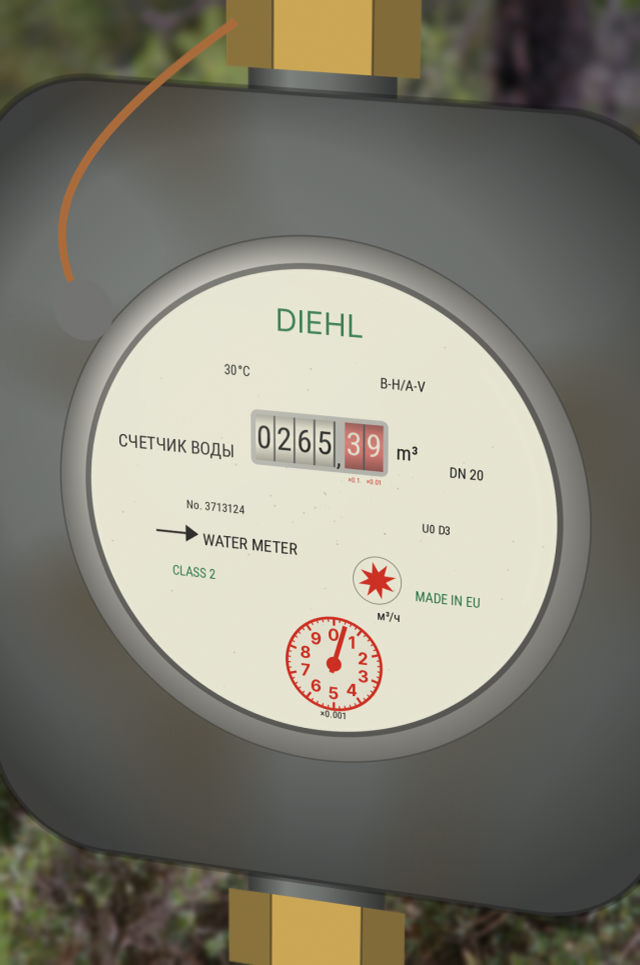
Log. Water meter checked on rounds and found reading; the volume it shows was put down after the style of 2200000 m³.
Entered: 265.390 m³
